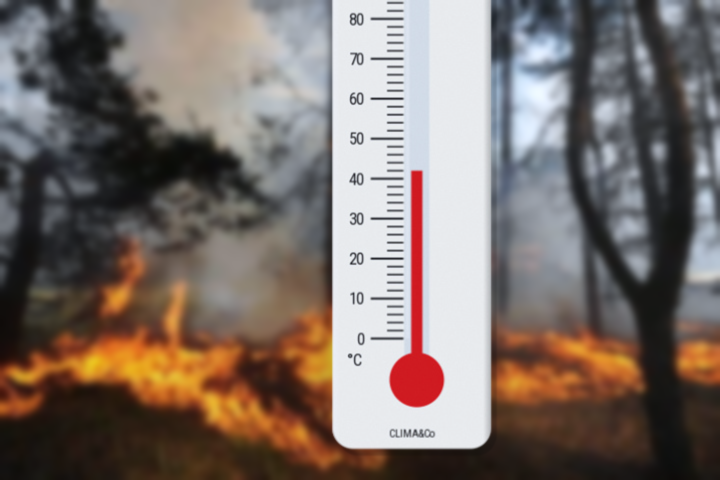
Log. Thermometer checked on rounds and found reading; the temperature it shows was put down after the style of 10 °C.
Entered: 42 °C
